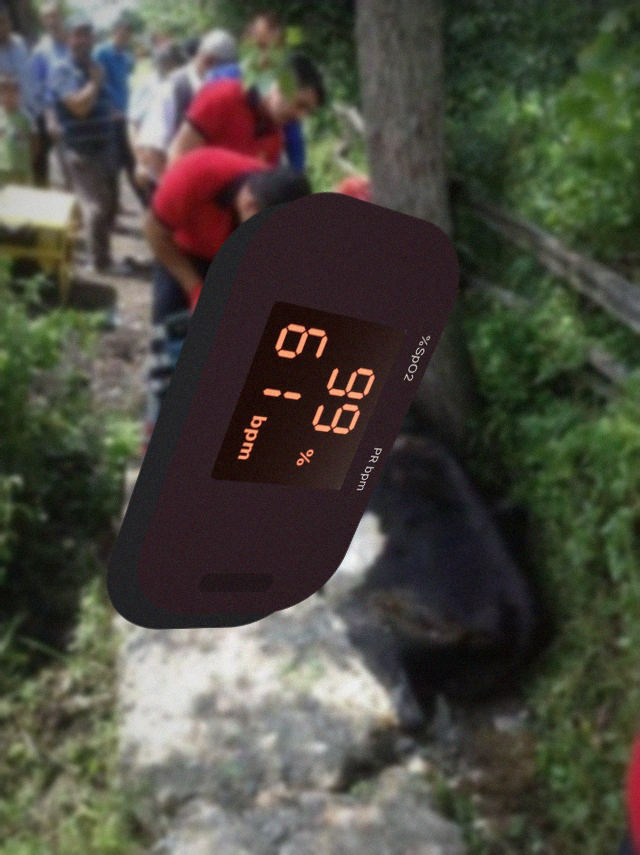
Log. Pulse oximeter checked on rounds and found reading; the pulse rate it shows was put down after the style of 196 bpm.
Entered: 61 bpm
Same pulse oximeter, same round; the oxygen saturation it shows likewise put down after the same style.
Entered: 99 %
